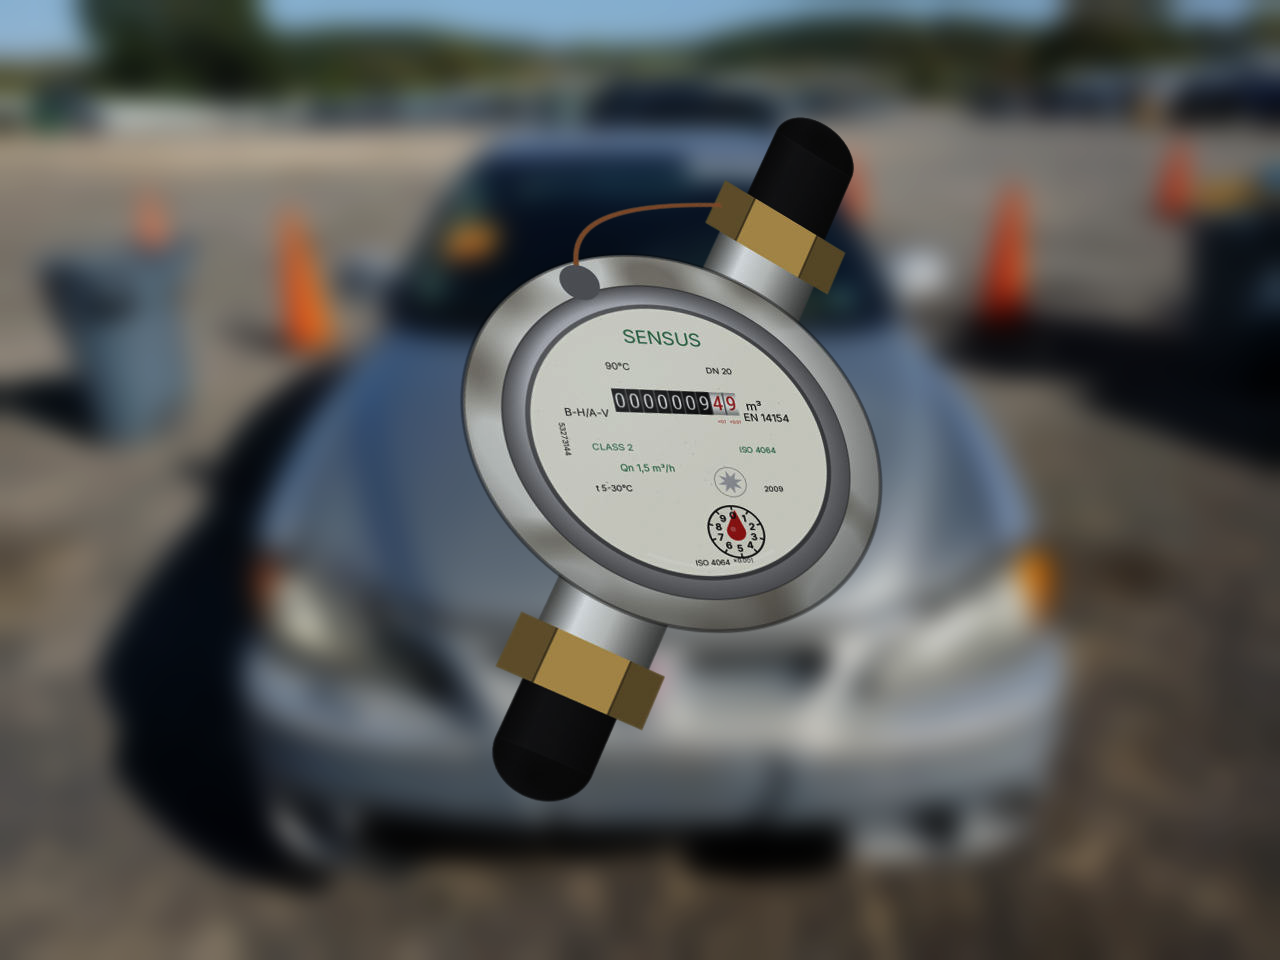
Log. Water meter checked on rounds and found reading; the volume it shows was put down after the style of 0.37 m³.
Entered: 9.490 m³
